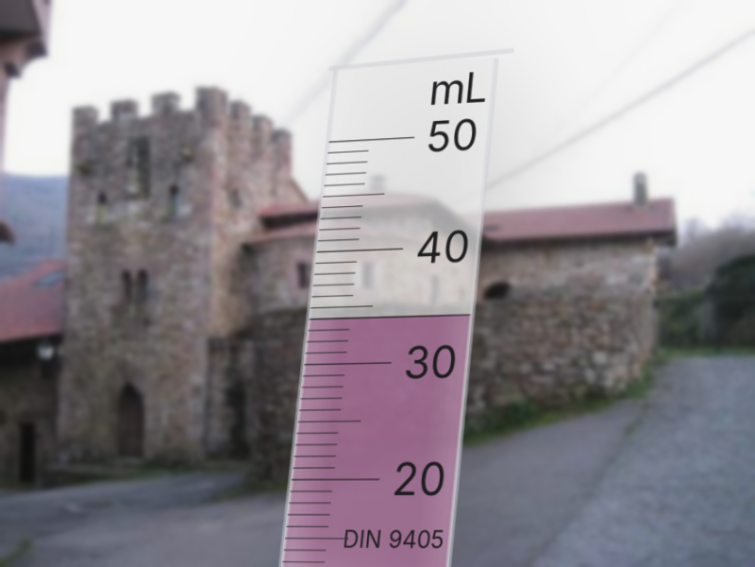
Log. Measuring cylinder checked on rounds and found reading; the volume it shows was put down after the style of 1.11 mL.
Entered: 34 mL
